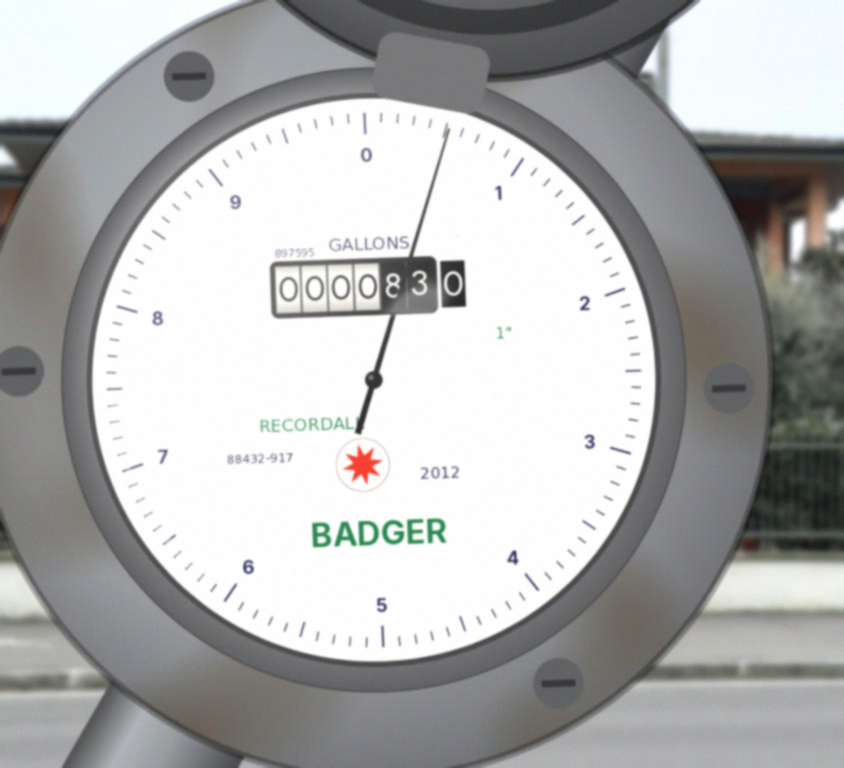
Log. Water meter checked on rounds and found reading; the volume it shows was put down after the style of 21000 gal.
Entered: 830.5 gal
